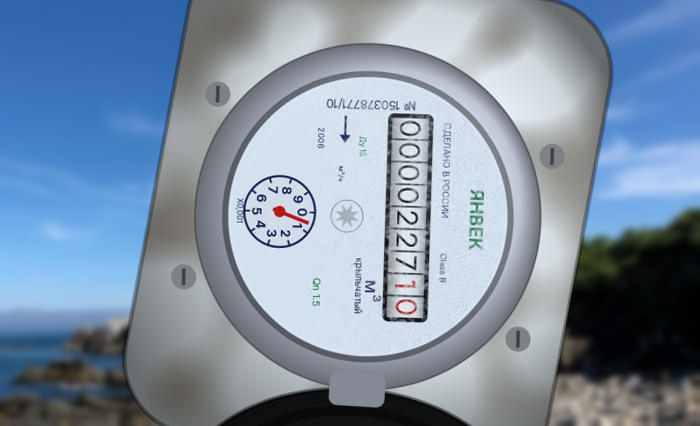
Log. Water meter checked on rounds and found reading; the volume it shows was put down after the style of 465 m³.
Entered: 227.100 m³
